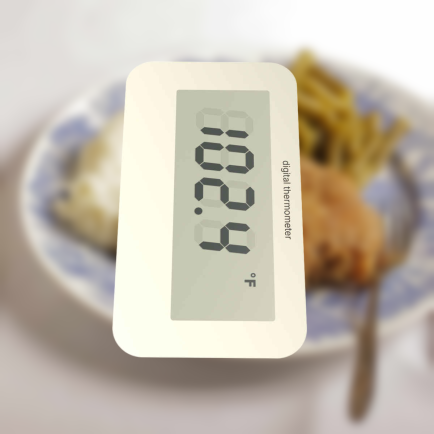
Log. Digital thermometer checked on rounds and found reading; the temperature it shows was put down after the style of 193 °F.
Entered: 102.4 °F
